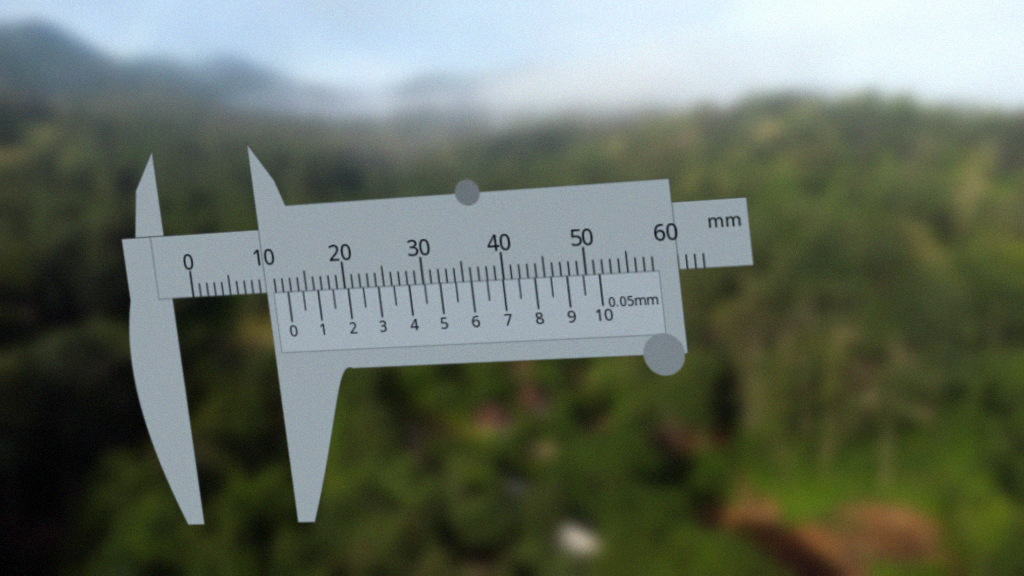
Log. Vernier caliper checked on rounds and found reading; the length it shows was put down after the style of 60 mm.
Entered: 12.6 mm
